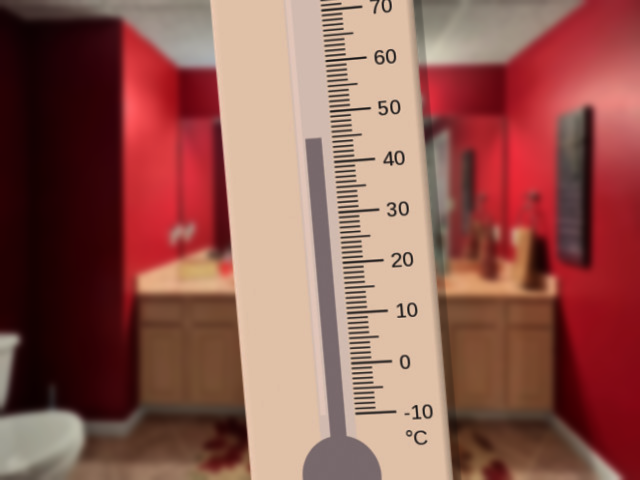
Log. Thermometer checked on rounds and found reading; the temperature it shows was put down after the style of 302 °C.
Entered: 45 °C
